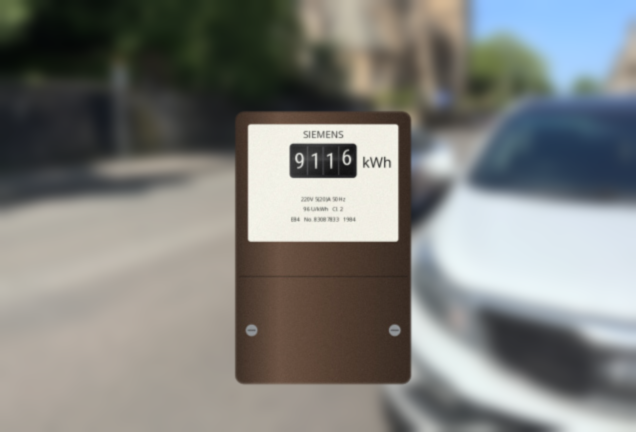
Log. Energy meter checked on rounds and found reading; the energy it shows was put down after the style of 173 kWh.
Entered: 9116 kWh
